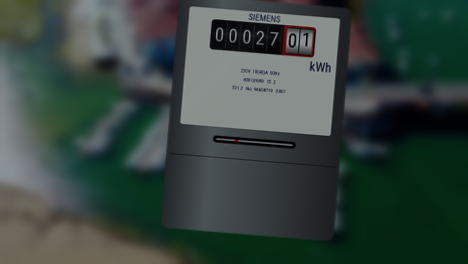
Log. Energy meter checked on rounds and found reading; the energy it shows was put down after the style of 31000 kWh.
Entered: 27.01 kWh
